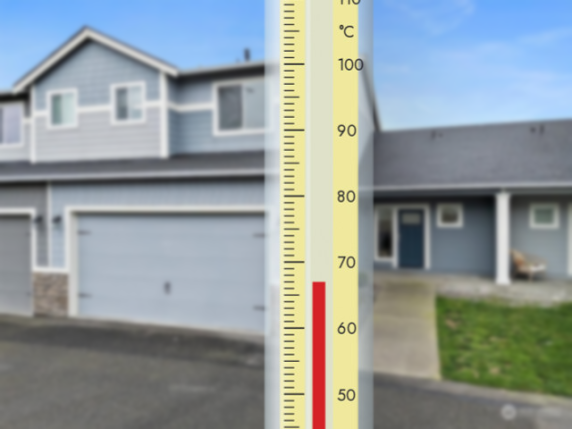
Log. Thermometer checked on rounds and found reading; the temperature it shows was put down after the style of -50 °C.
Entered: 67 °C
